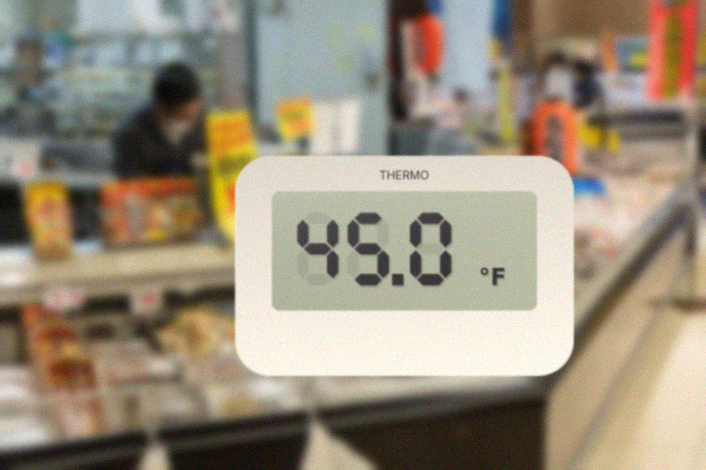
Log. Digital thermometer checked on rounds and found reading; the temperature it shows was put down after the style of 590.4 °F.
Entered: 45.0 °F
